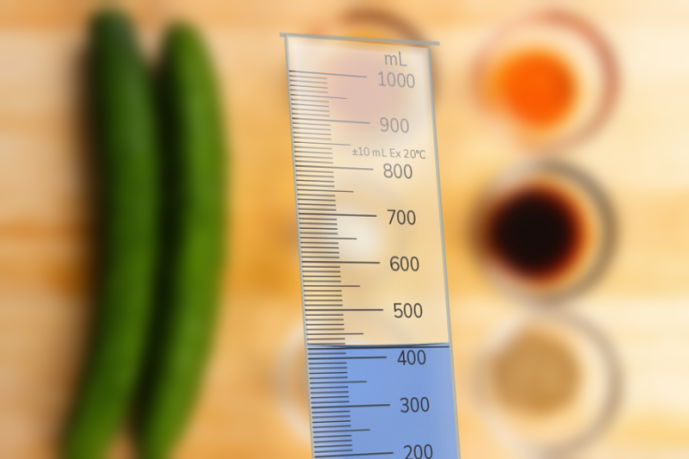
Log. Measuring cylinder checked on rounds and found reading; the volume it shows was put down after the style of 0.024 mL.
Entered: 420 mL
